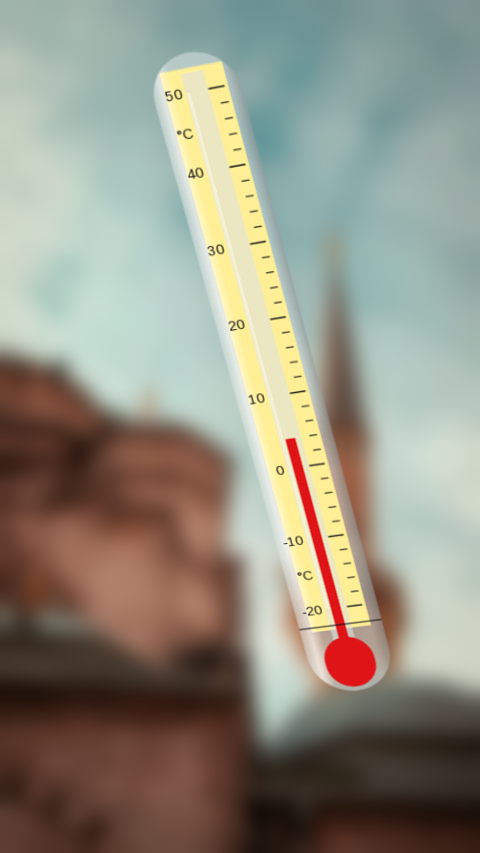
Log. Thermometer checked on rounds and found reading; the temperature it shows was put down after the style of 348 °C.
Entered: 4 °C
